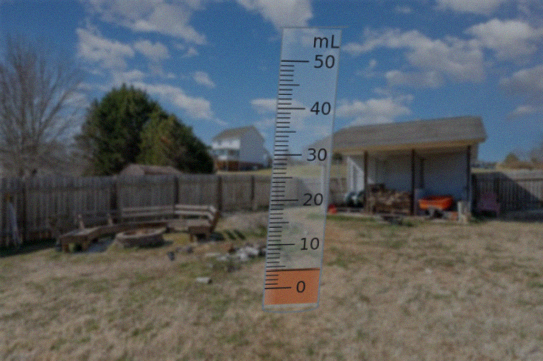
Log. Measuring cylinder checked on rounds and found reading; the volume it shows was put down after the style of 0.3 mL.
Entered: 4 mL
